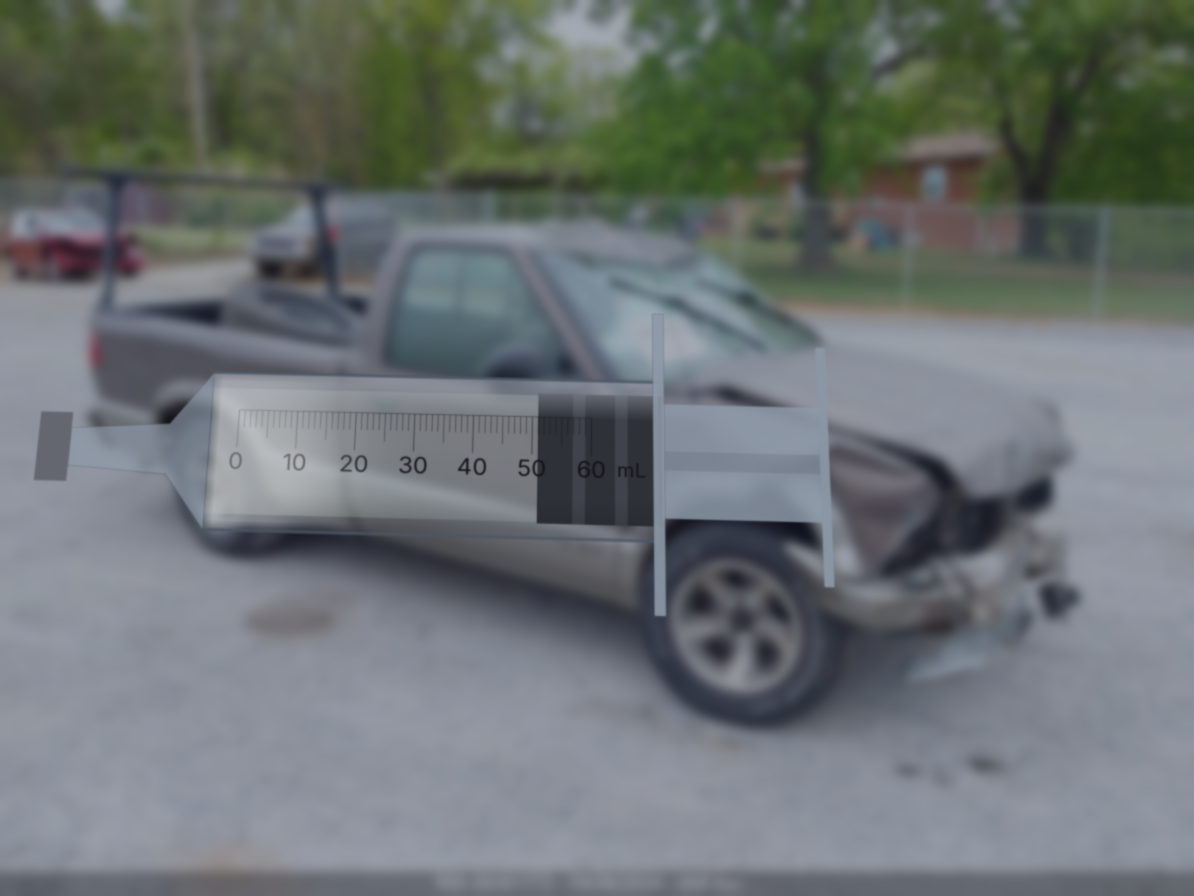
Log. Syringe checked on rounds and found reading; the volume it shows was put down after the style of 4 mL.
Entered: 51 mL
